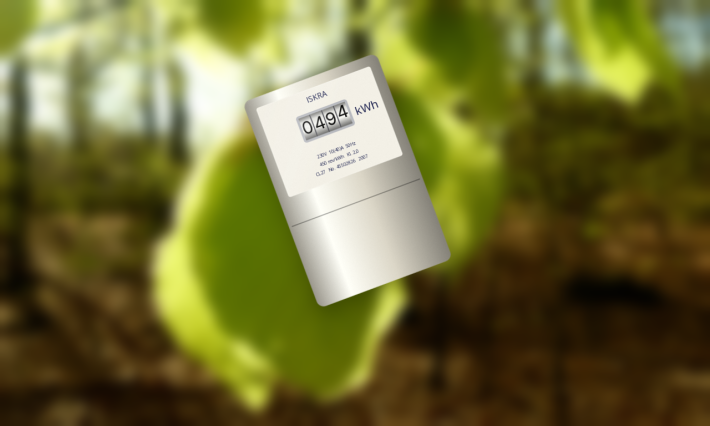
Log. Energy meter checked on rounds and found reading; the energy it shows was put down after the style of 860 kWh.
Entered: 494 kWh
